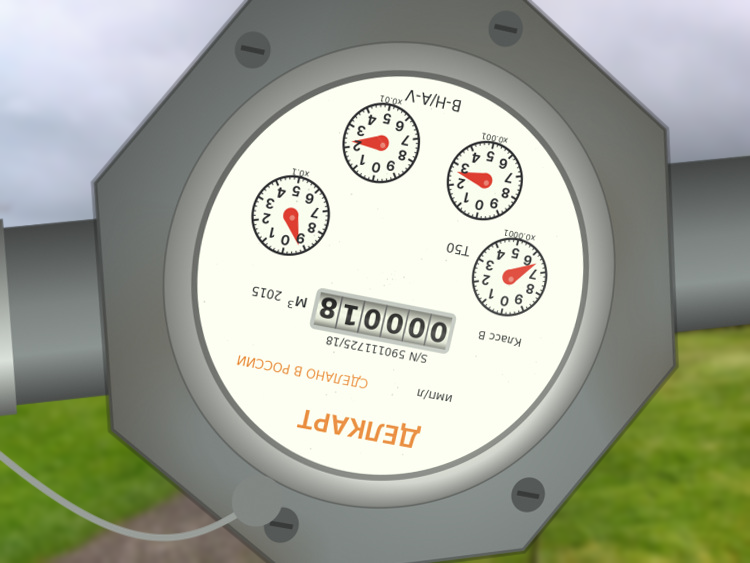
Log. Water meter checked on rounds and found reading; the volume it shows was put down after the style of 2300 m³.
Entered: 17.9226 m³
